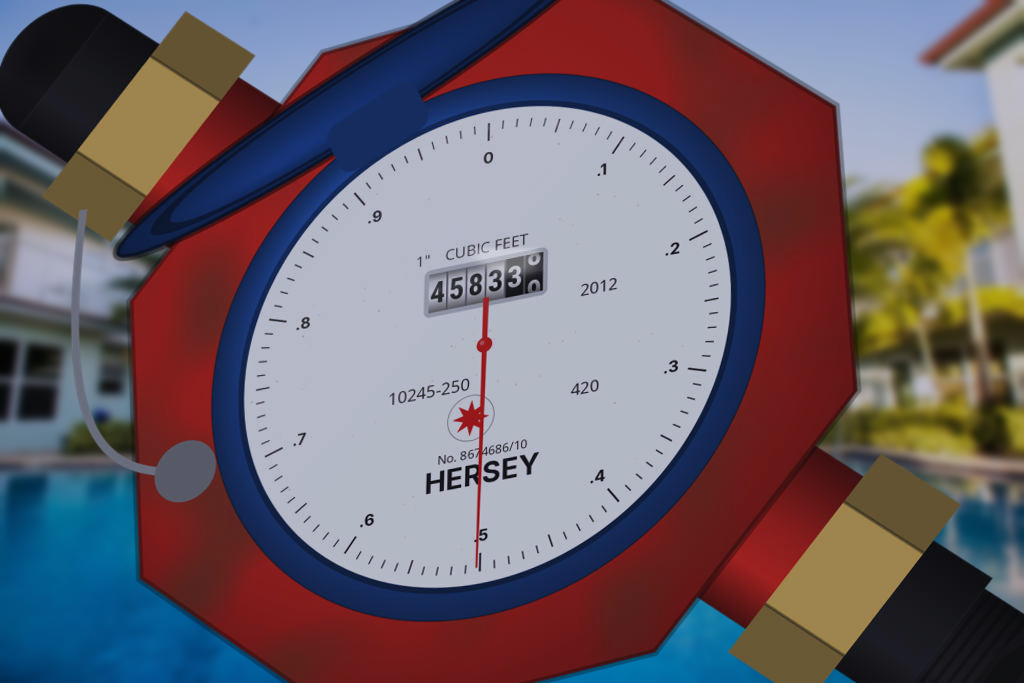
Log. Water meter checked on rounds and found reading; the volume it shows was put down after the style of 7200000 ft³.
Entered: 458338.50 ft³
